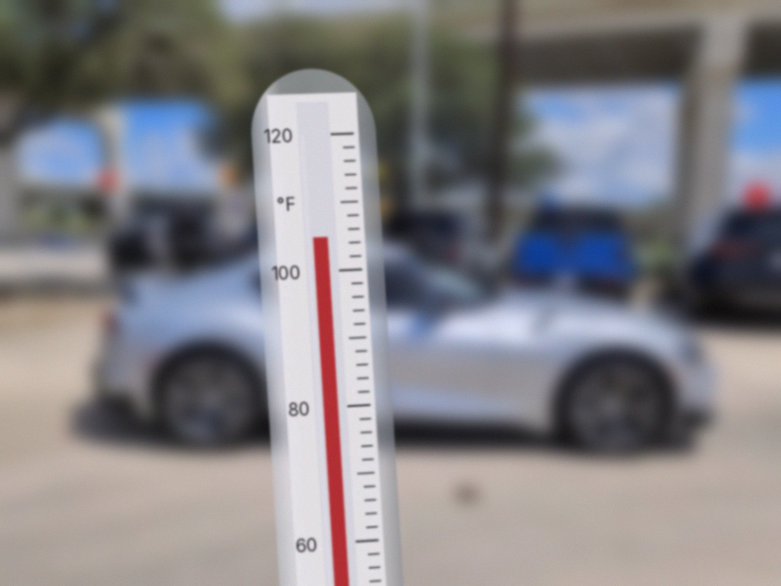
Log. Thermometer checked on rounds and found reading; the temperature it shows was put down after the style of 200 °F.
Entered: 105 °F
